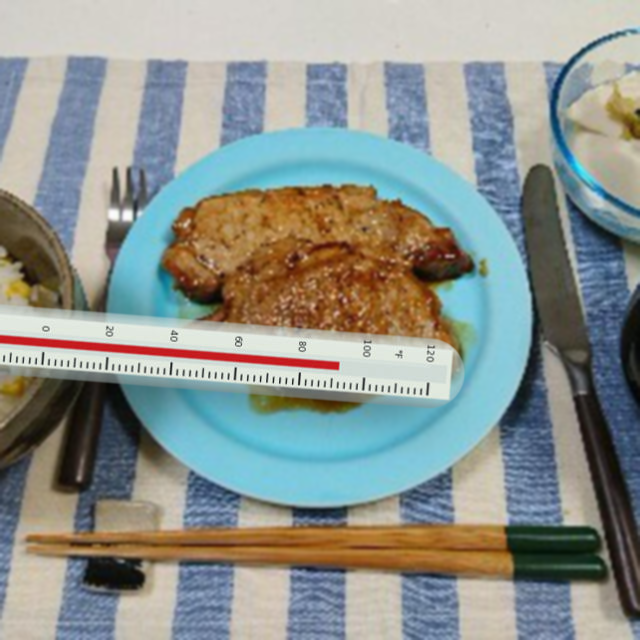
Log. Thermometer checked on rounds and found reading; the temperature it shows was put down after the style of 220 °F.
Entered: 92 °F
